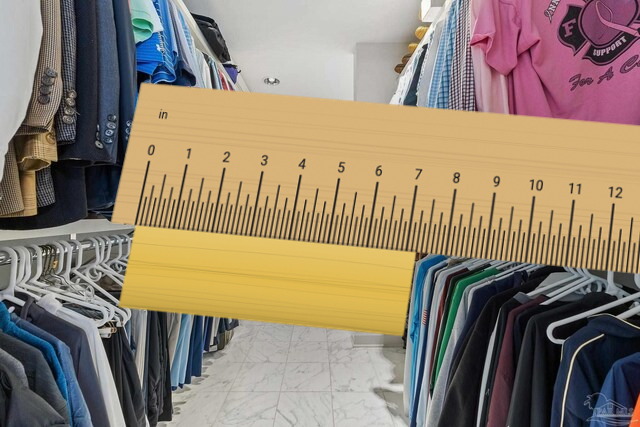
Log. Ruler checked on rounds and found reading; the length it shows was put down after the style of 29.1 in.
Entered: 7.25 in
